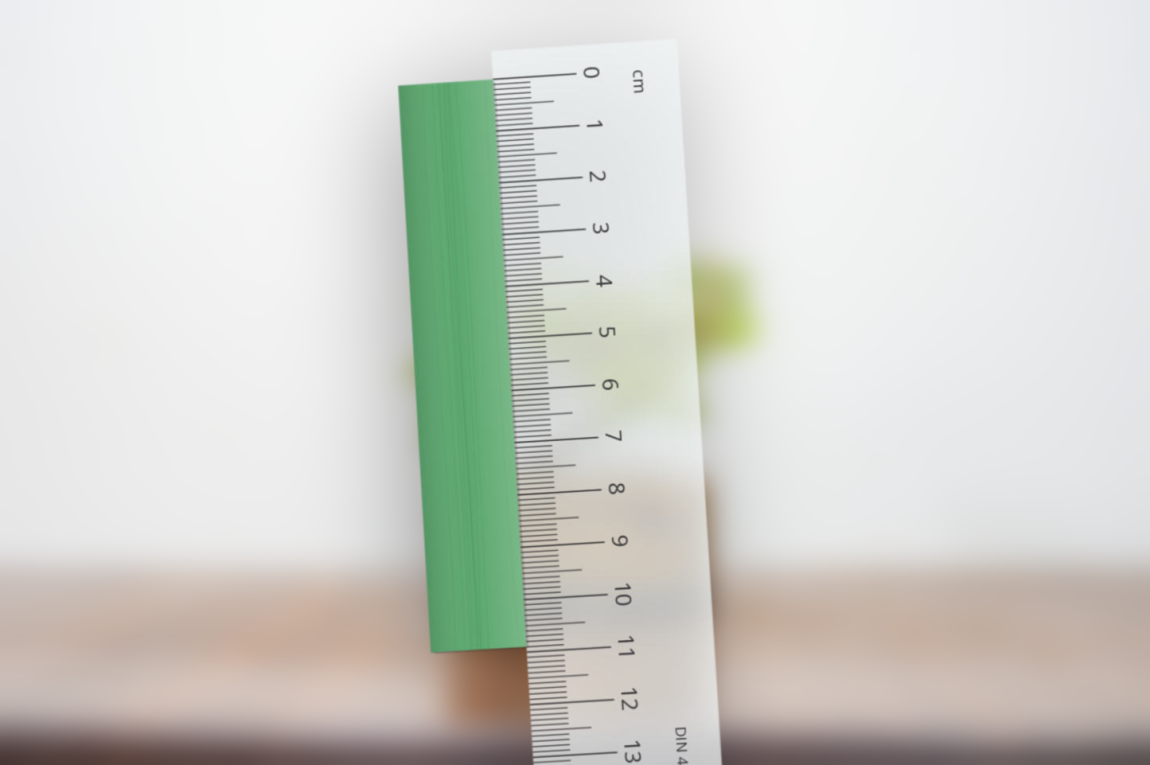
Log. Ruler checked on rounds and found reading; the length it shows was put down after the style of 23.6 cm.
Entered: 10.9 cm
